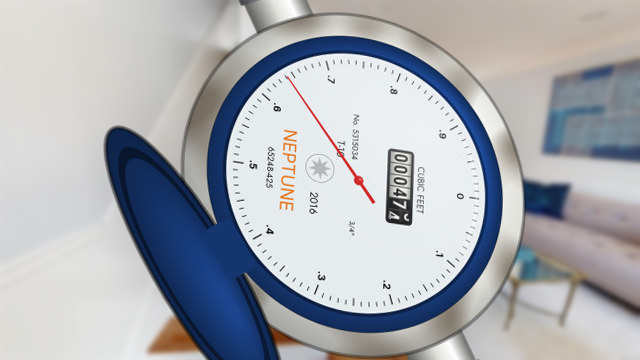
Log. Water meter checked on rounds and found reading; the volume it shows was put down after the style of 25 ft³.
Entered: 473.64 ft³
